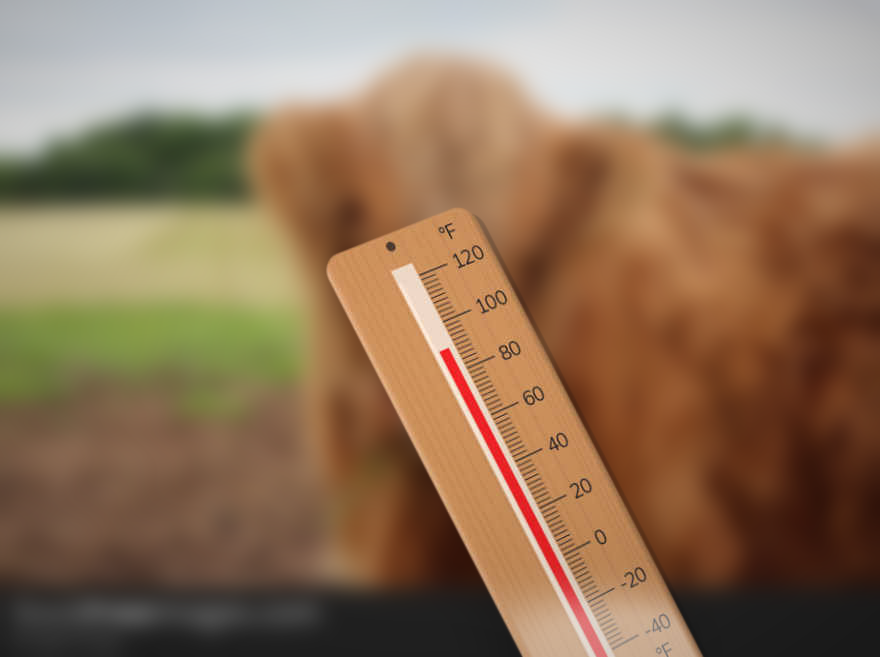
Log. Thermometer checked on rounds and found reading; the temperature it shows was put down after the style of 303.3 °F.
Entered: 90 °F
